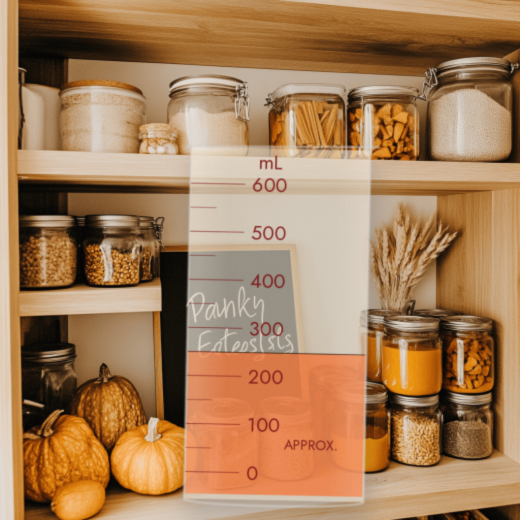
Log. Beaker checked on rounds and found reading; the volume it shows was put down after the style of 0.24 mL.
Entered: 250 mL
